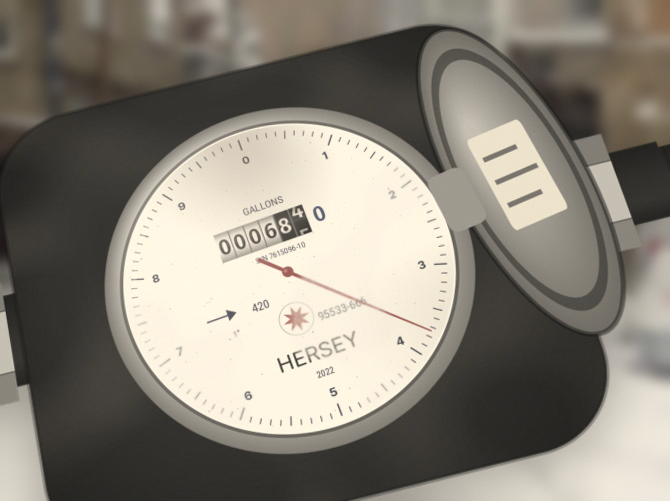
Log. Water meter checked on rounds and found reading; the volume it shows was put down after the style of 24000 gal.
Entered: 6843.7 gal
